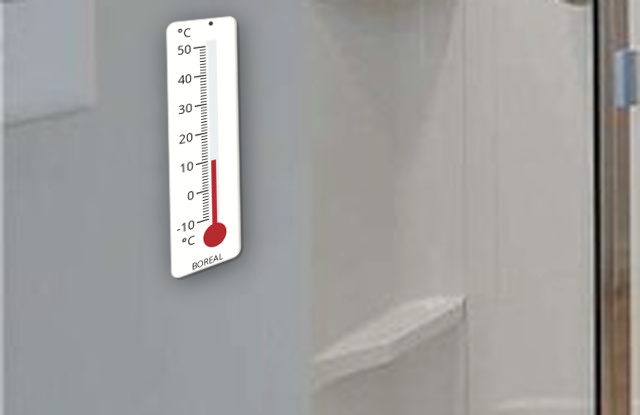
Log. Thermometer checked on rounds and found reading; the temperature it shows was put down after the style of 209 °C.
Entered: 10 °C
